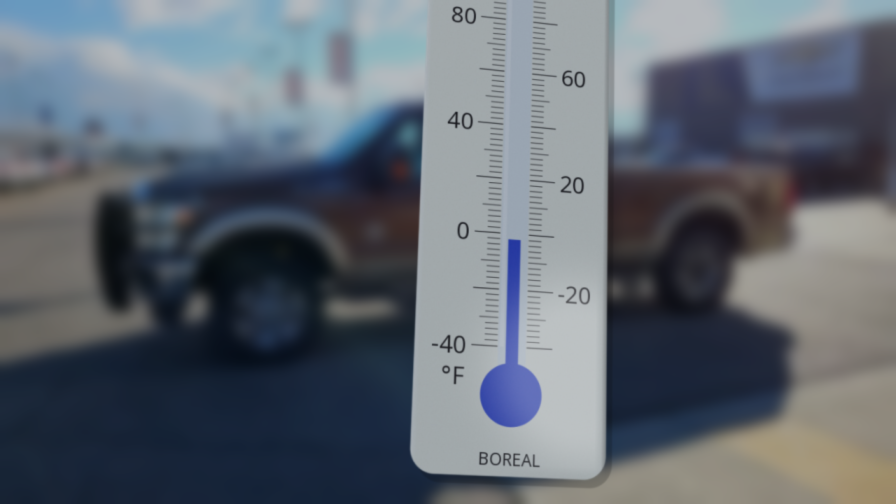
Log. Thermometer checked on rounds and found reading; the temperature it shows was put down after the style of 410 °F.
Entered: -2 °F
